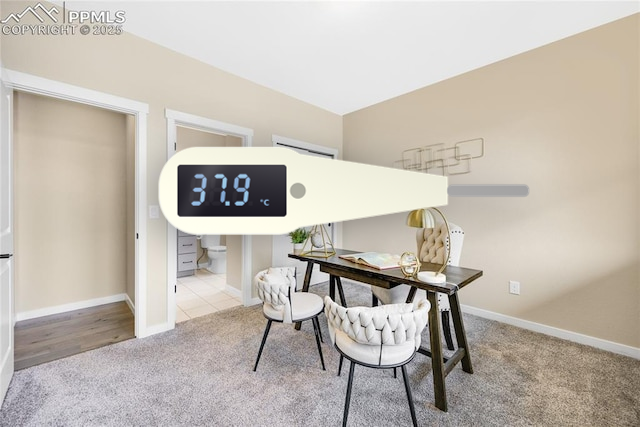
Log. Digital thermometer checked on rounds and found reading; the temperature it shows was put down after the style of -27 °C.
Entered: 37.9 °C
